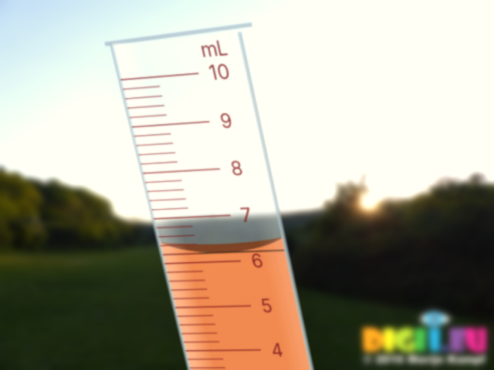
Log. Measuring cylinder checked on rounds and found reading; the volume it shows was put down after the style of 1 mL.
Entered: 6.2 mL
